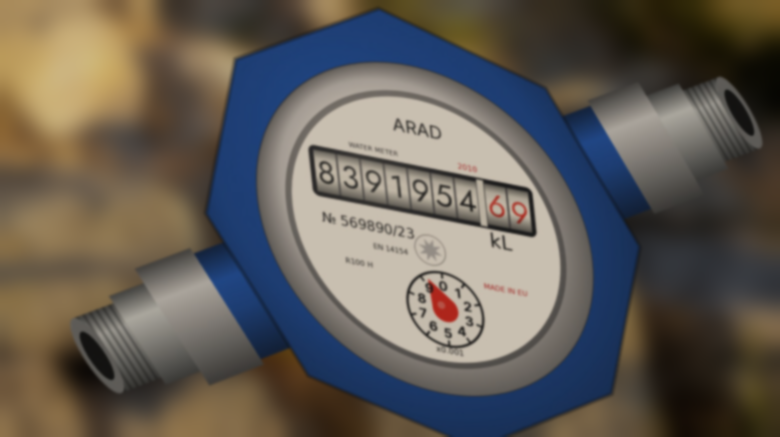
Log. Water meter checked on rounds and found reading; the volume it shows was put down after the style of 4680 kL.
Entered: 8391954.689 kL
